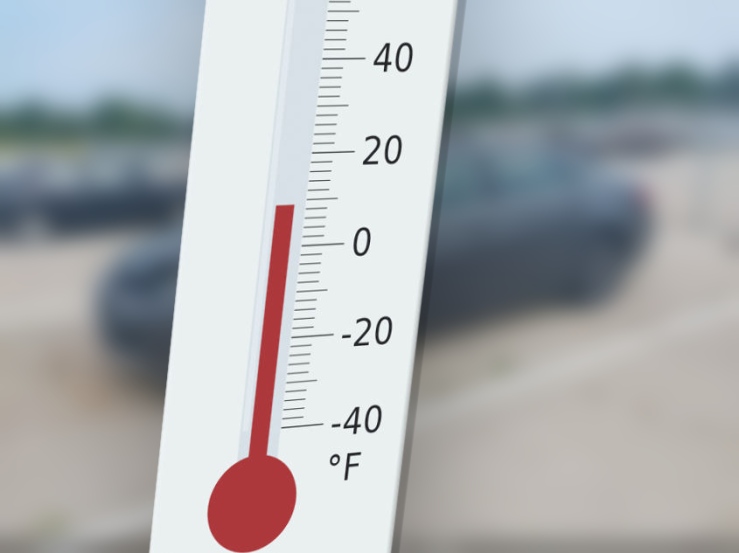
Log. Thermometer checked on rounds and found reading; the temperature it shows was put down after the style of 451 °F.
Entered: 9 °F
